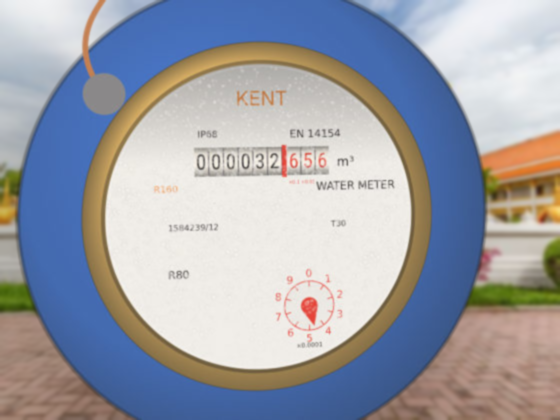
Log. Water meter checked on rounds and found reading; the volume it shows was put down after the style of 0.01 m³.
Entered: 32.6564 m³
